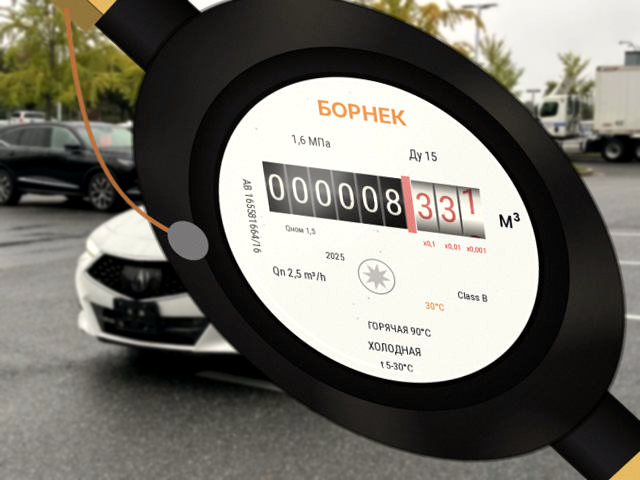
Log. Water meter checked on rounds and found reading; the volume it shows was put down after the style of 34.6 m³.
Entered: 8.331 m³
